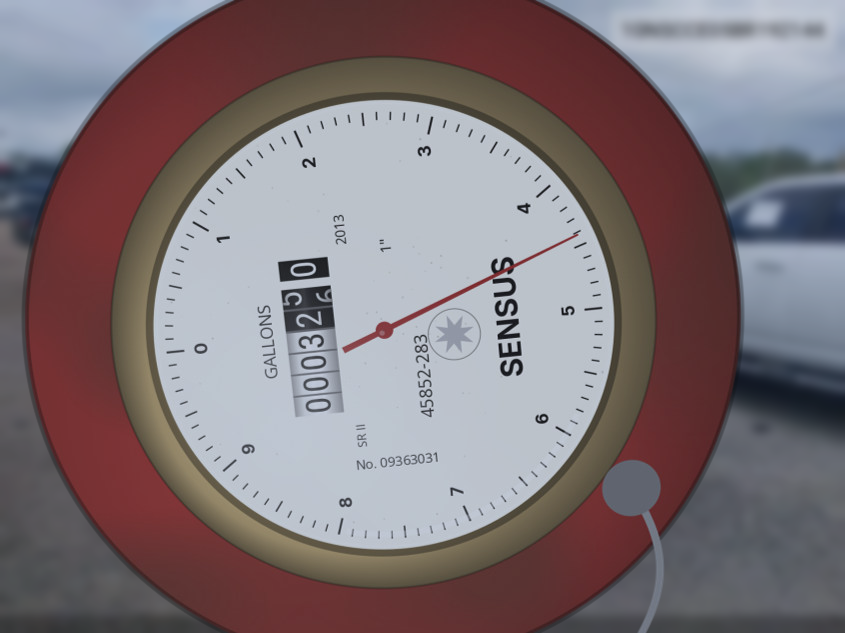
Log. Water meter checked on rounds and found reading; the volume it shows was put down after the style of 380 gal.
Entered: 3254.4 gal
